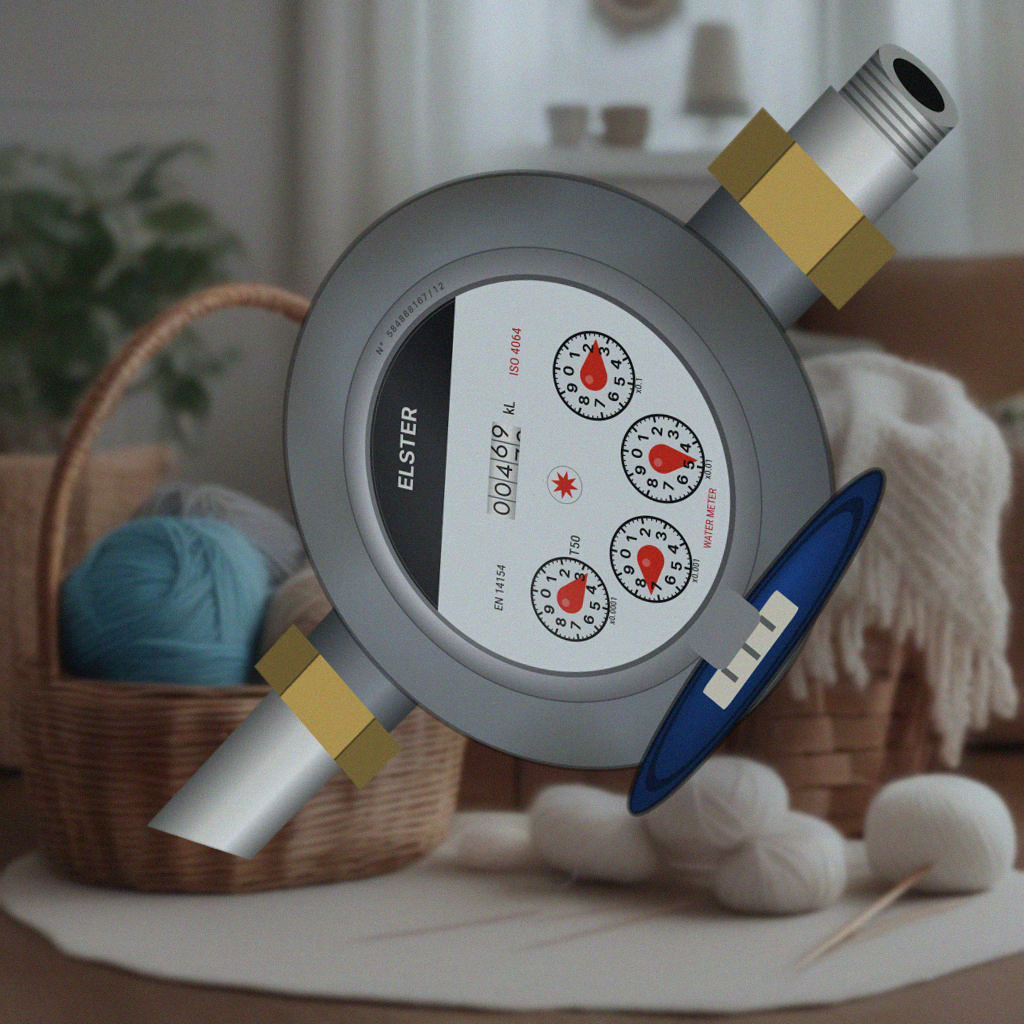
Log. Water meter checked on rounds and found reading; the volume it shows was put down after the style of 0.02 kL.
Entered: 469.2473 kL
